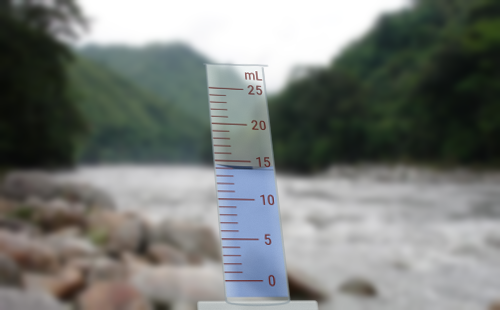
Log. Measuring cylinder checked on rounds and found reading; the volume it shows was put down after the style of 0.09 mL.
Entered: 14 mL
